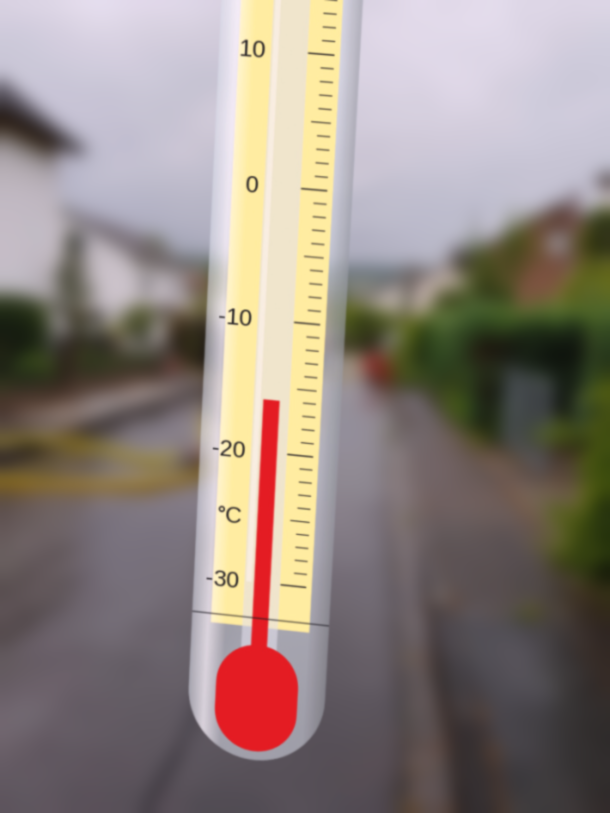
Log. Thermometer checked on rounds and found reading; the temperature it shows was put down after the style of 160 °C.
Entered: -16 °C
